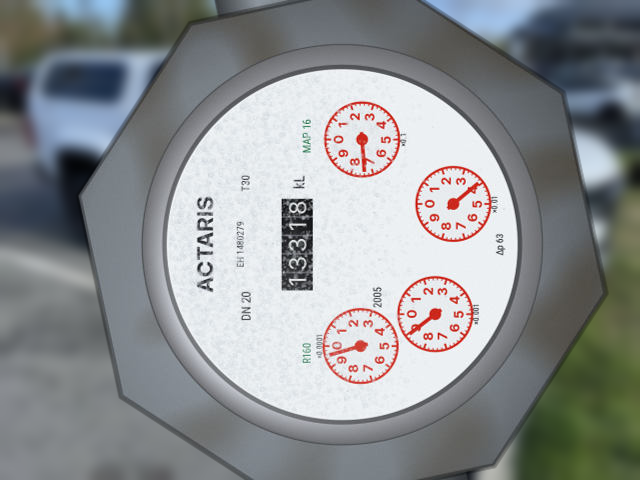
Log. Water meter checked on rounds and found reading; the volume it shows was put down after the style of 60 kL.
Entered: 13318.7389 kL
